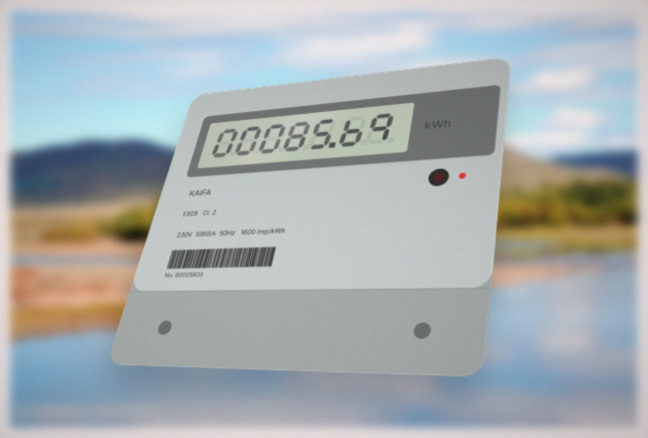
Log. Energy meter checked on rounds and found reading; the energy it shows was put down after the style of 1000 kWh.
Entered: 85.69 kWh
